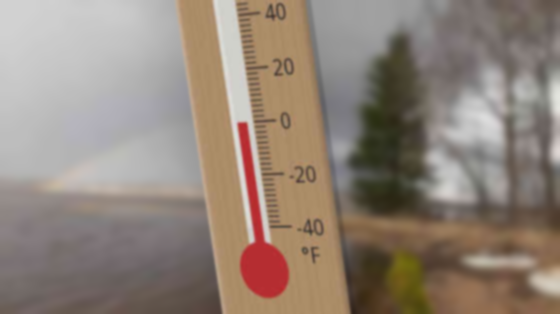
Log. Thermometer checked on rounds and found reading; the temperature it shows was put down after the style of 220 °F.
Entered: 0 °F
